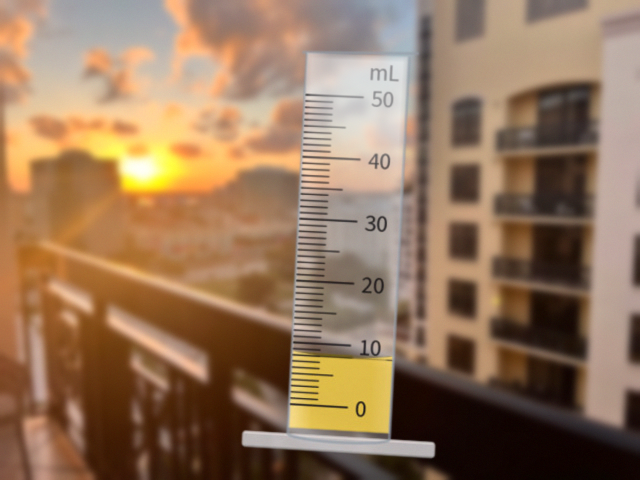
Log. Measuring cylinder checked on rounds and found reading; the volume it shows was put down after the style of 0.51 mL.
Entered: 8 mL
